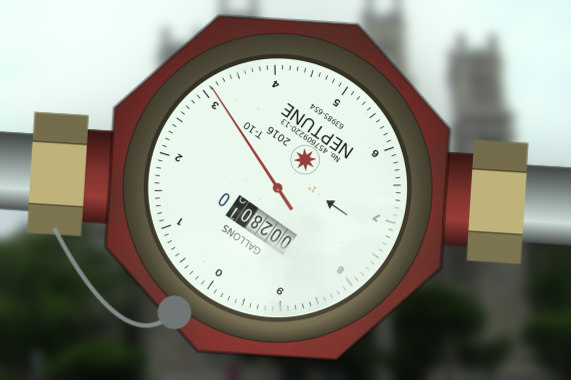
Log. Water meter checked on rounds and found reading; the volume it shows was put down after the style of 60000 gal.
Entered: 28013.1 gal
